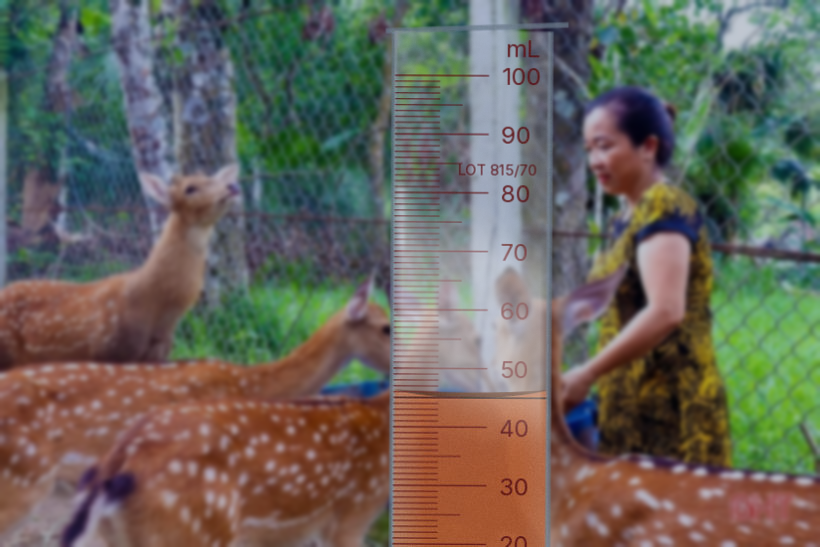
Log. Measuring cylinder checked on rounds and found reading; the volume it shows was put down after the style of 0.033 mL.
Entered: 45 mL
